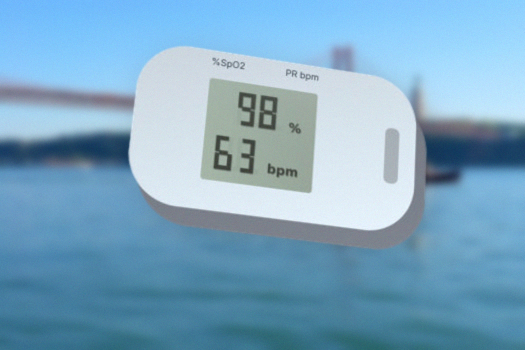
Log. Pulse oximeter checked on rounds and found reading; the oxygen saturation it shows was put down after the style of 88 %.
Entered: 98 %
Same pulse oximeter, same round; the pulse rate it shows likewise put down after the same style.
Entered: 63 bpm
